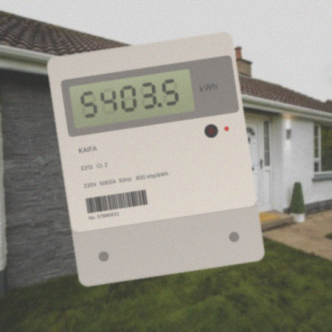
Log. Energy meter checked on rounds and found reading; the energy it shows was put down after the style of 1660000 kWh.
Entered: 5403.5 kWh
